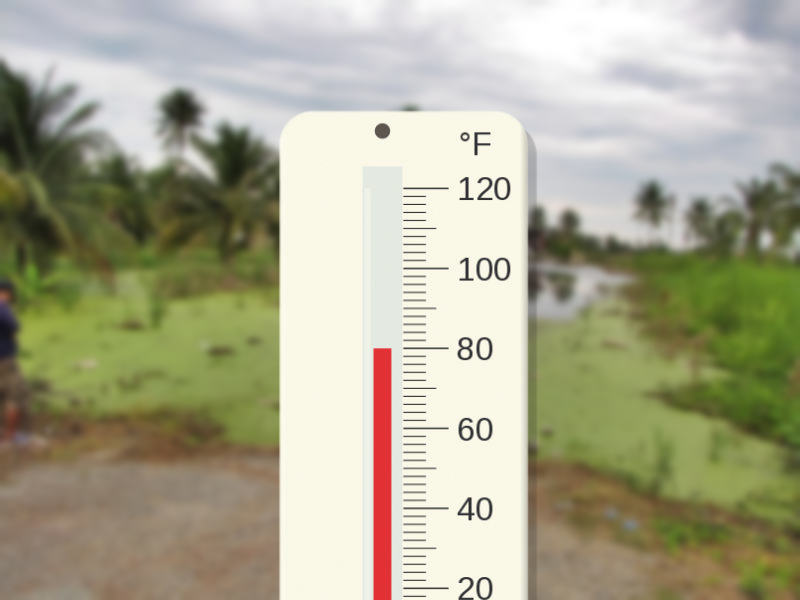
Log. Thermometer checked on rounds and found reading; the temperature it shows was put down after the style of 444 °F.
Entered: 80 °F
